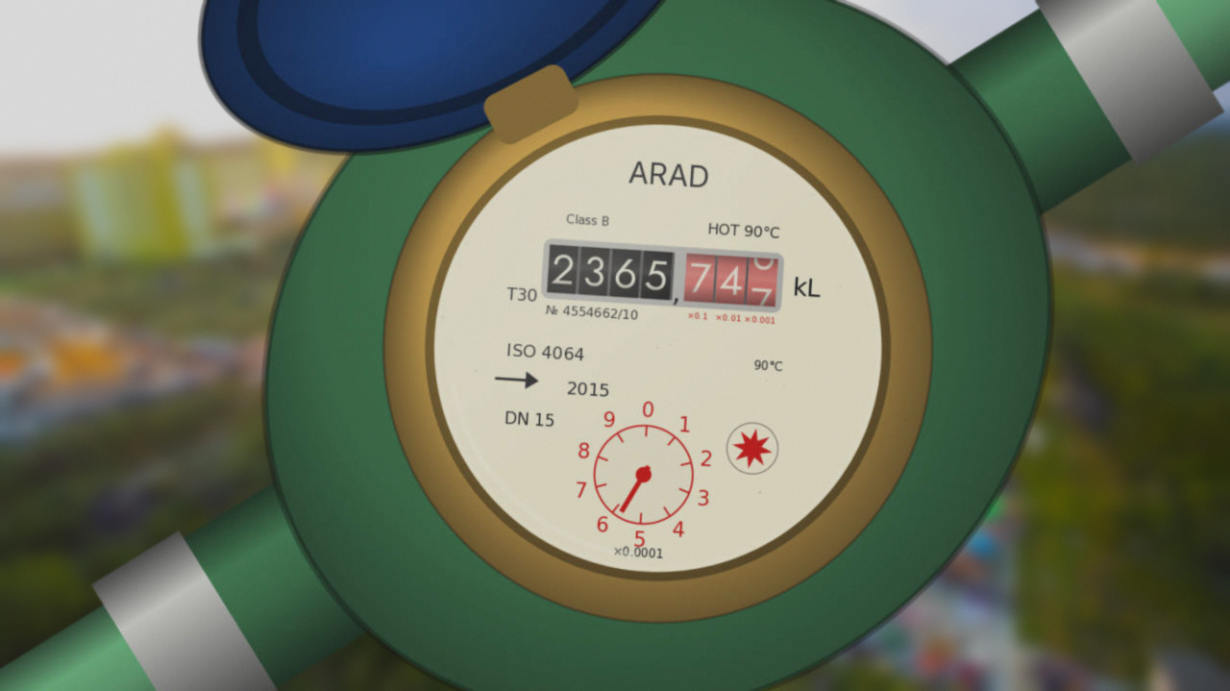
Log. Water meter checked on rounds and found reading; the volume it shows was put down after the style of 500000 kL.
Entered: 2365.7465 kL
